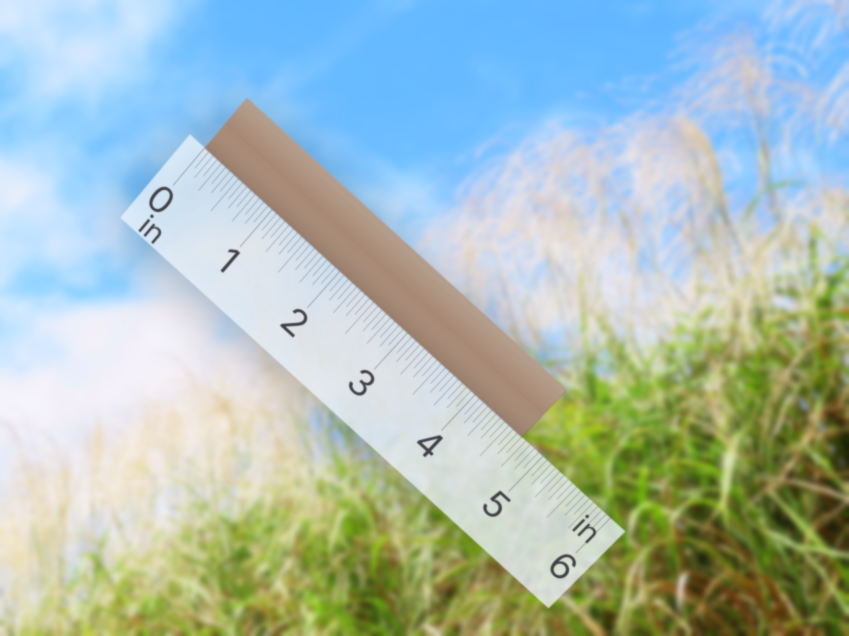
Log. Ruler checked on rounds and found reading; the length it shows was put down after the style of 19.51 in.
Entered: 4.6875 in
